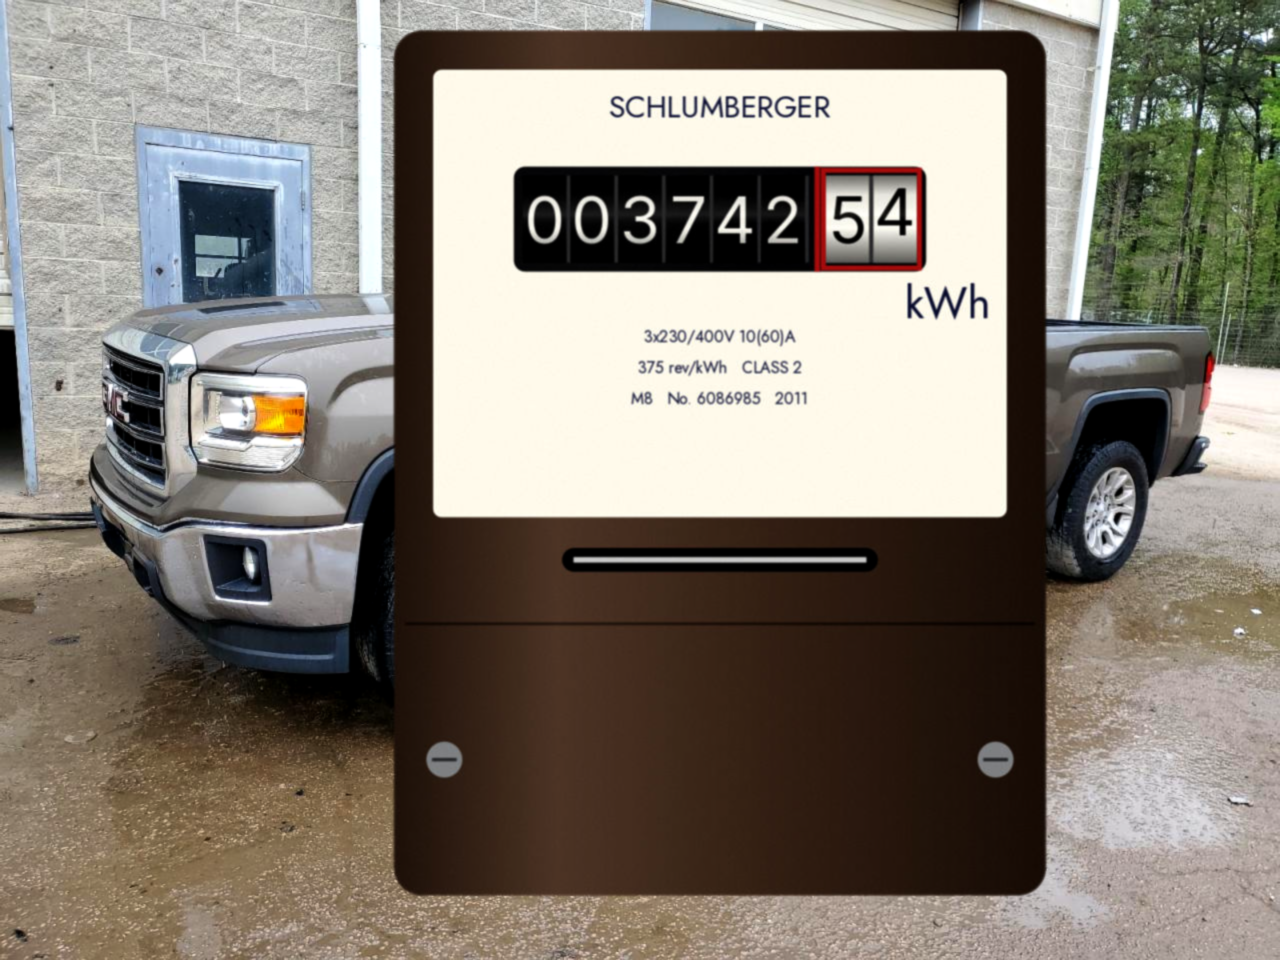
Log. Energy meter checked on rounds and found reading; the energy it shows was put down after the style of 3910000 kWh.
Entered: 3742.54 kWh
